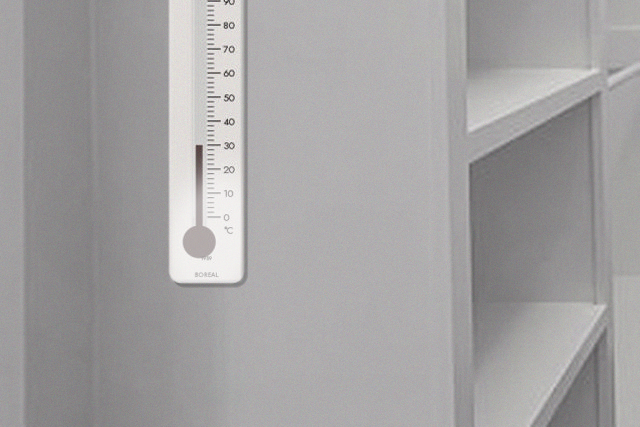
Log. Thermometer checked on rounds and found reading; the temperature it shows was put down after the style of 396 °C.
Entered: 30 °C
